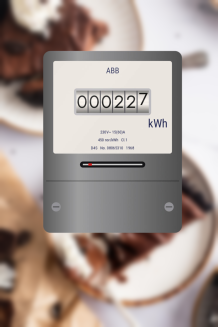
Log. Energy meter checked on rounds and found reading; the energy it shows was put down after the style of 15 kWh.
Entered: 227 kWh
